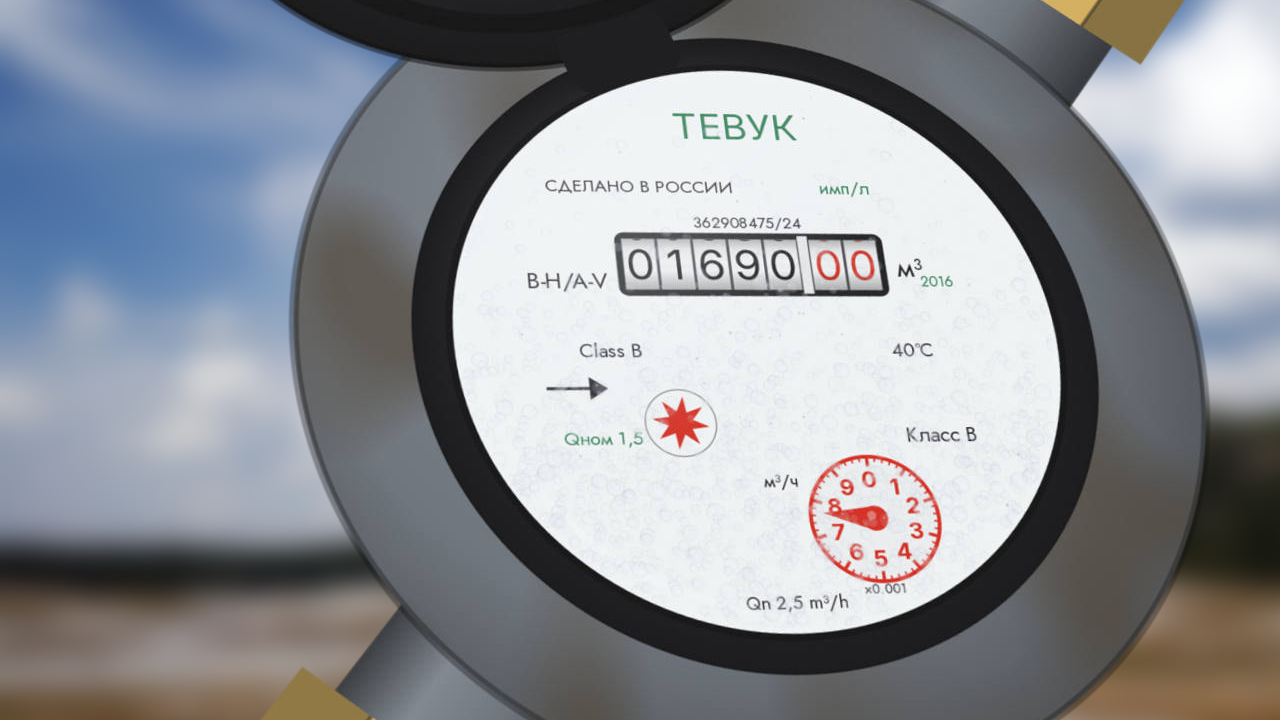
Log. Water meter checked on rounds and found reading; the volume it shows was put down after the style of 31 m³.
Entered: 1690.007 m³
